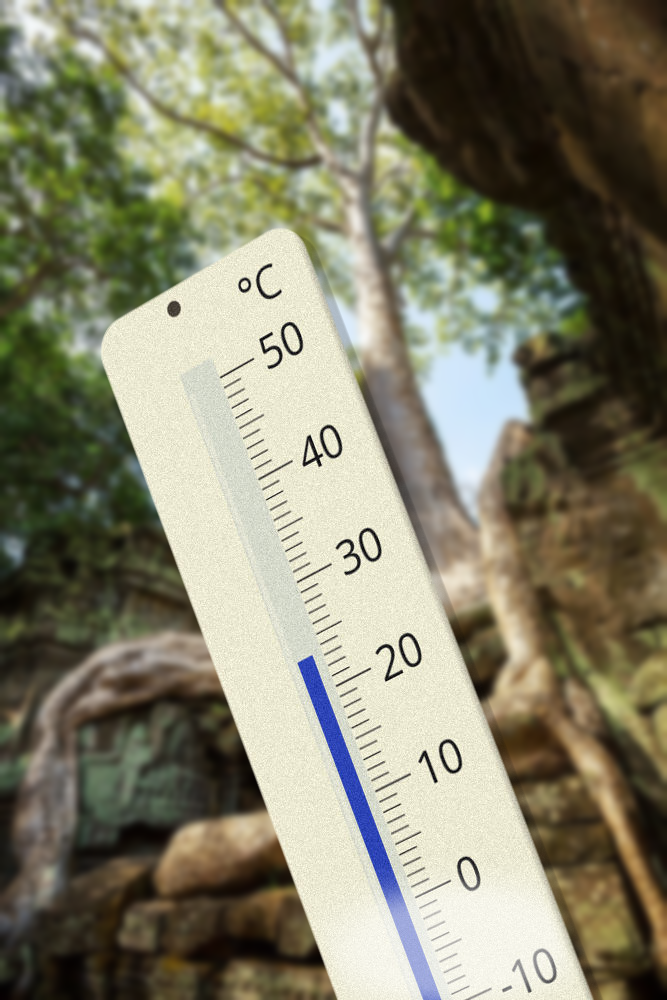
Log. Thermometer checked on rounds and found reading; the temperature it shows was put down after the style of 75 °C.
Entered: 23.5 °C
